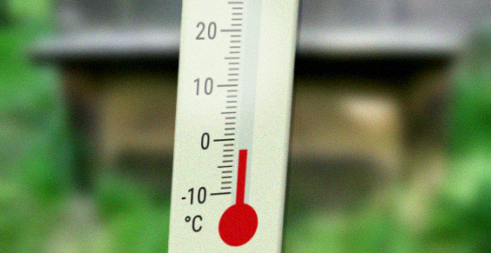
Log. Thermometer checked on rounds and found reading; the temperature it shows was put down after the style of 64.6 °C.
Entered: -2 °C
